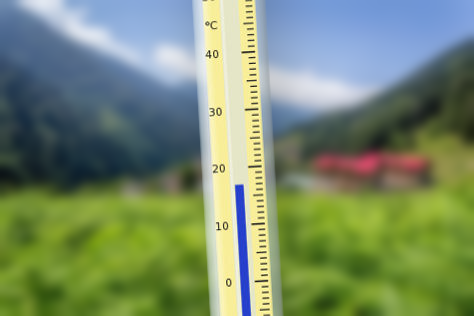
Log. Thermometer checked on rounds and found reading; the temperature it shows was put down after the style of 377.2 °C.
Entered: 17 °C
